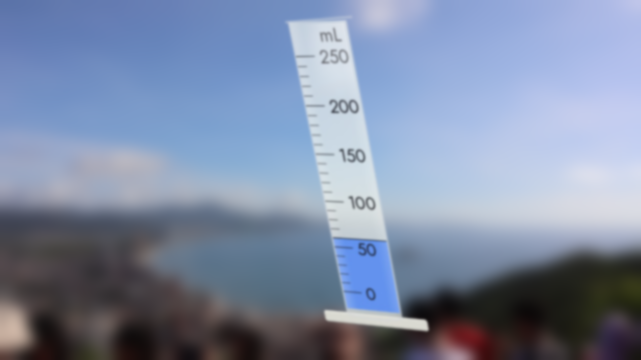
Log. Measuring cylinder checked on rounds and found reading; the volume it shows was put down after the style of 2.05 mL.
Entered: 60 mL
